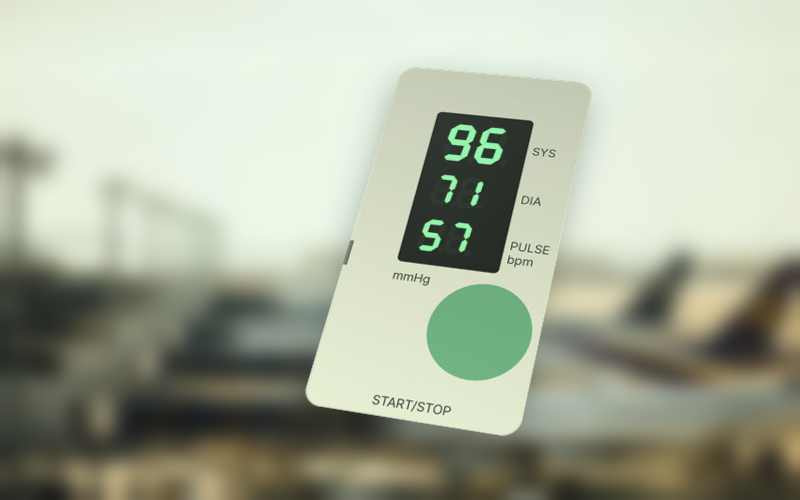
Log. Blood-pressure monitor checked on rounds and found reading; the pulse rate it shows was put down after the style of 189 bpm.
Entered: 57 bpm
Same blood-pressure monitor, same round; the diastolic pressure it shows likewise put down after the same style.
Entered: 71 mmHg
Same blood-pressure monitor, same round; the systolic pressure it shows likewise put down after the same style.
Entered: 96 mmHg
